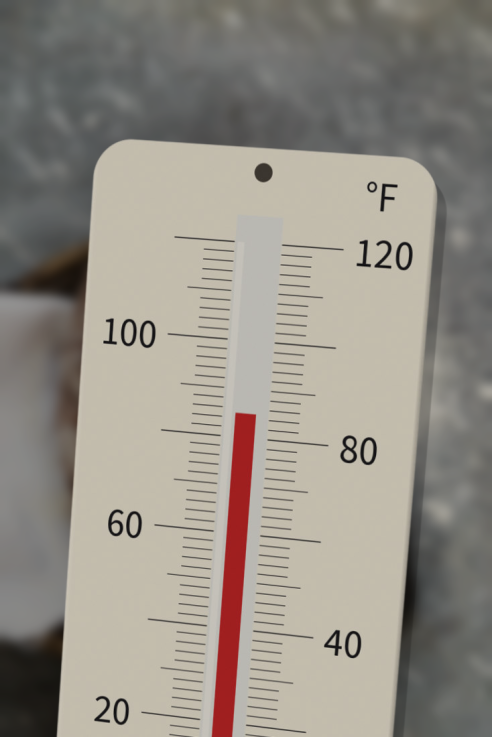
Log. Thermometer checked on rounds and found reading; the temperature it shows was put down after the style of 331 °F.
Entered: 85 °F
